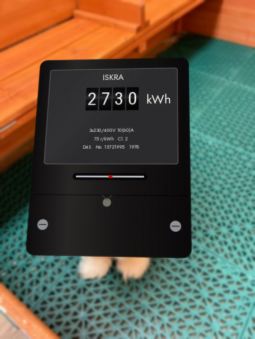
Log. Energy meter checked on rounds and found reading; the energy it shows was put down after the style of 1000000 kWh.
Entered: 2730 kWh
